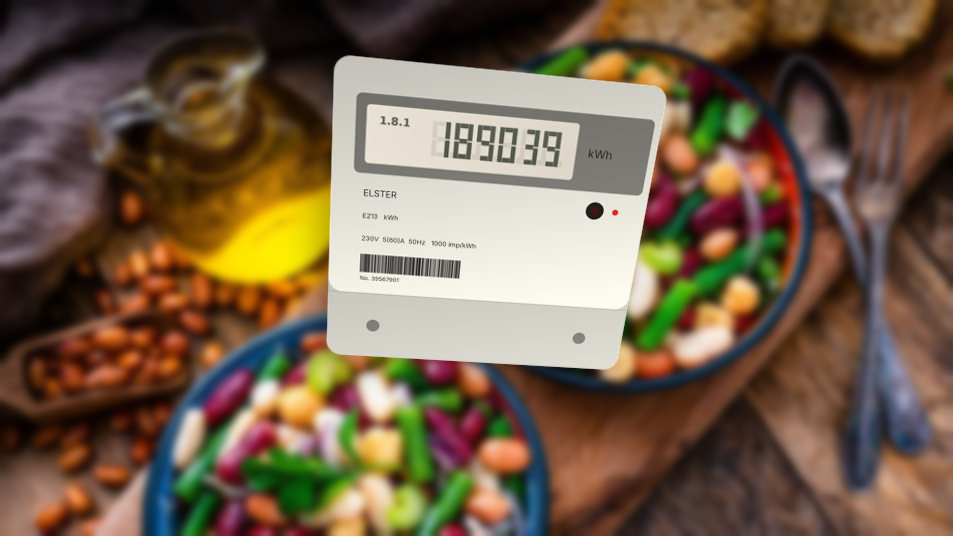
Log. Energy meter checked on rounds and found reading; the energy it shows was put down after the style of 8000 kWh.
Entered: 189039 kWh
